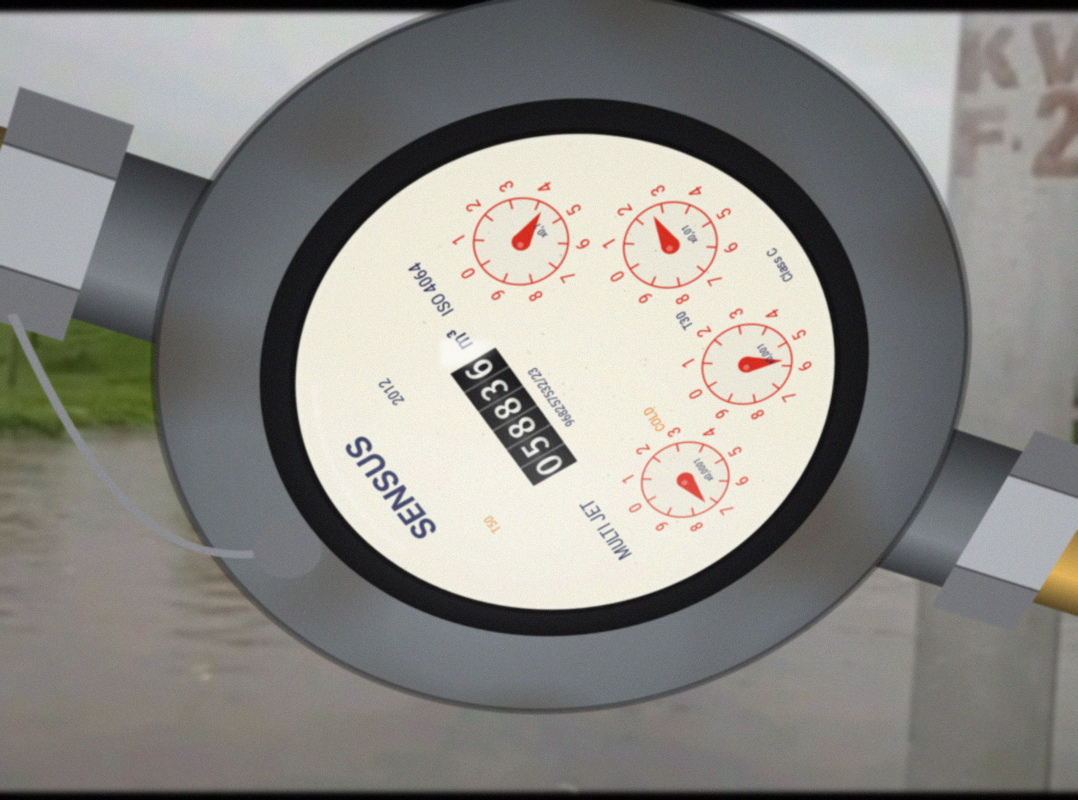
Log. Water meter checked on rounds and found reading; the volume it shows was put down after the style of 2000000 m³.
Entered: 58836.4257 m³
